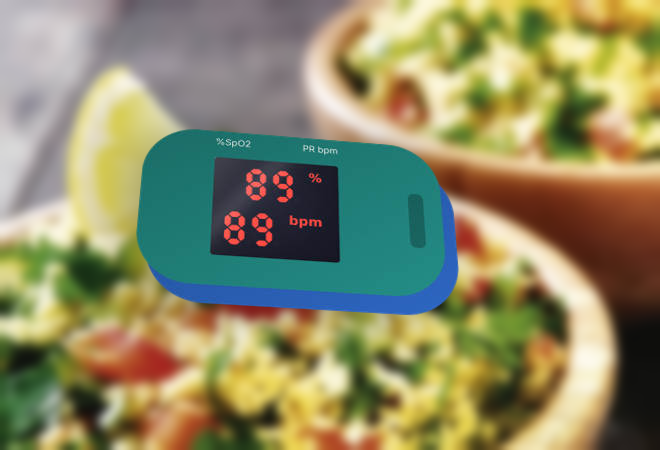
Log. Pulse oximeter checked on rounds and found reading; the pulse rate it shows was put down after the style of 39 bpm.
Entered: 89 bpm
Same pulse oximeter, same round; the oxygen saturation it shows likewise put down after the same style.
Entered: 89 %
